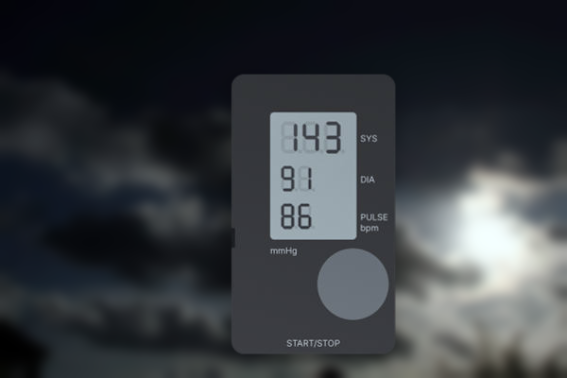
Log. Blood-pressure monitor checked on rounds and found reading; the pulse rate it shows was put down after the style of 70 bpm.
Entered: 86 bpm
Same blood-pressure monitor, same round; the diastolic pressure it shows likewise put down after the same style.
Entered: 91 mmHg
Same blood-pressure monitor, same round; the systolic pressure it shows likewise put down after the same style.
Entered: 143 mmHg
